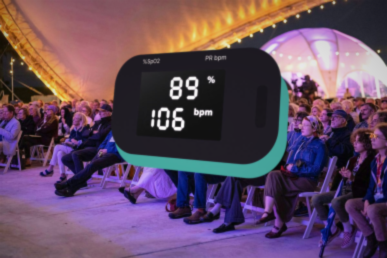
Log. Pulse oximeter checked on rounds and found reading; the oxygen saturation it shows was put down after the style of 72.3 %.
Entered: 89 %
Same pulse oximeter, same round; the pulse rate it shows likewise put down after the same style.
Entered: 106 bpm
